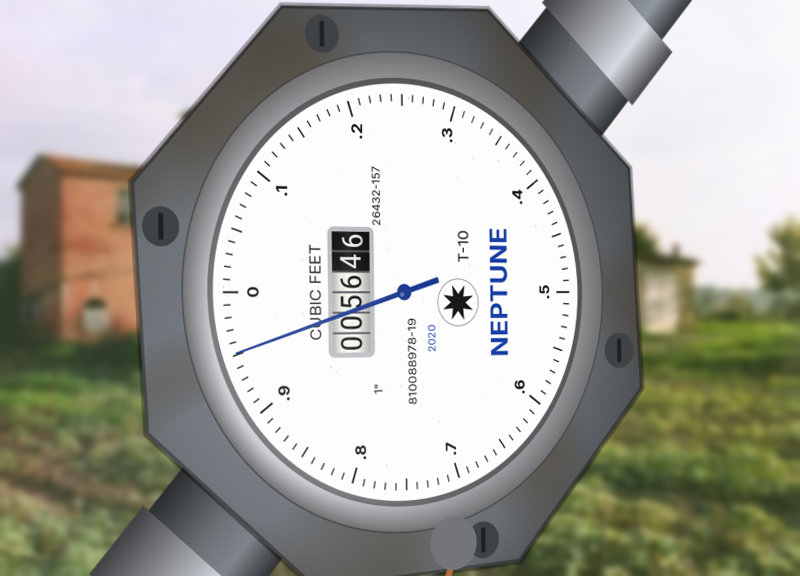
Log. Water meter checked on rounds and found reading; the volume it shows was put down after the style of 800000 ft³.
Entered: 5645.95 ft³
